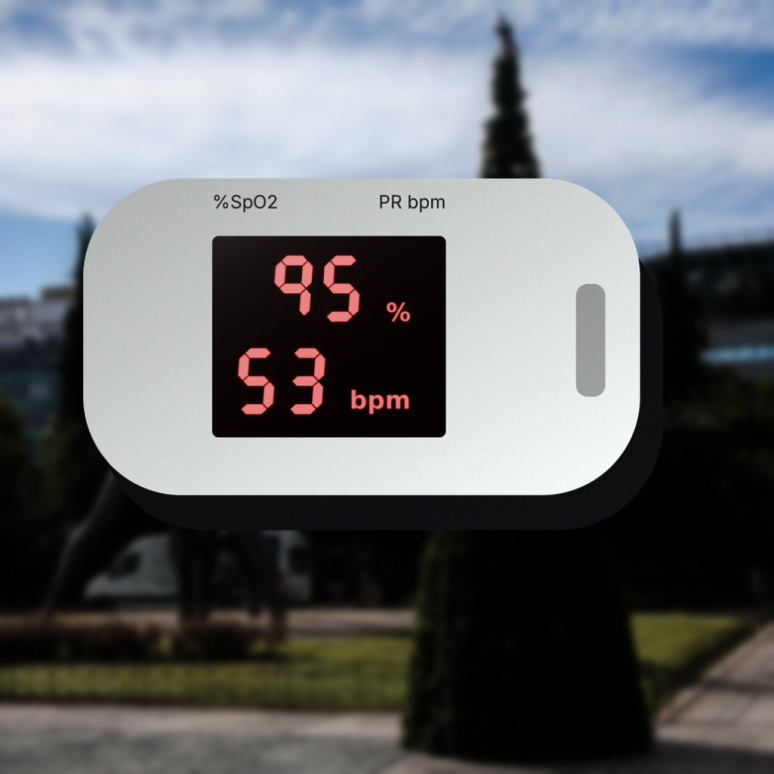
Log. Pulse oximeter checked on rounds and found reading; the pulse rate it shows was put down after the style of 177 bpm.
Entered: 53 bpm
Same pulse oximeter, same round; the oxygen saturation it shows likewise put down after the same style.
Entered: 95 %
